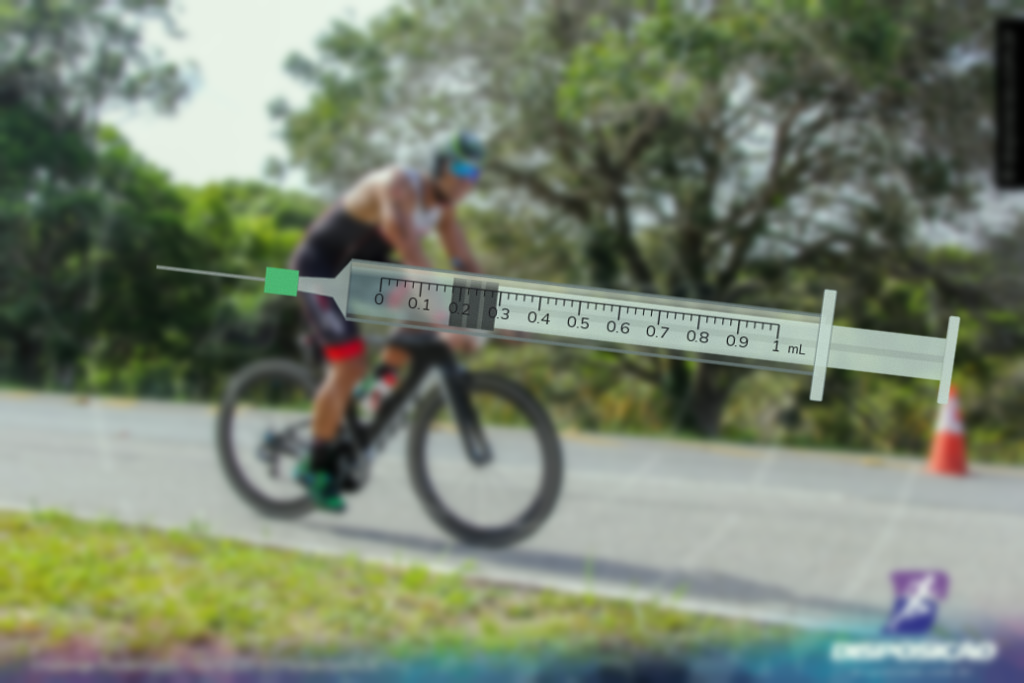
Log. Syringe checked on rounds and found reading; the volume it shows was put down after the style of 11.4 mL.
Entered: 0.18 mL
